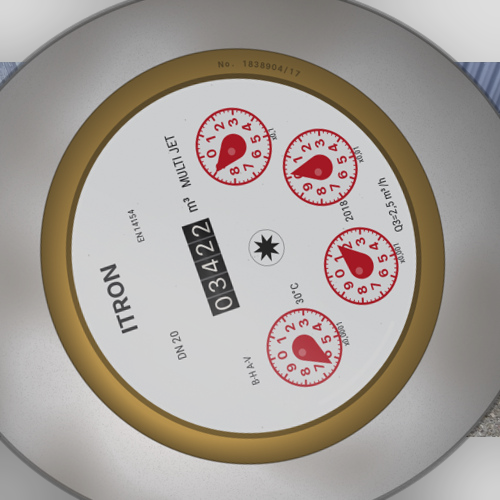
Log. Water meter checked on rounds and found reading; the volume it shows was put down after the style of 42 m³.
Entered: 3421.9016 m³
